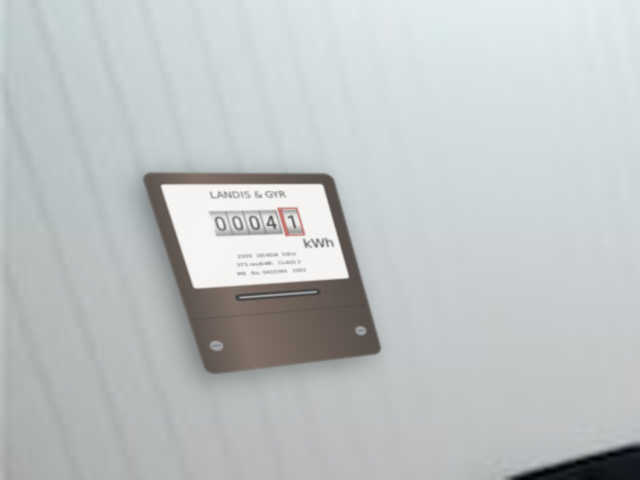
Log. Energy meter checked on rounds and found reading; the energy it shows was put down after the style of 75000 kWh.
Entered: 4.1 kWh
